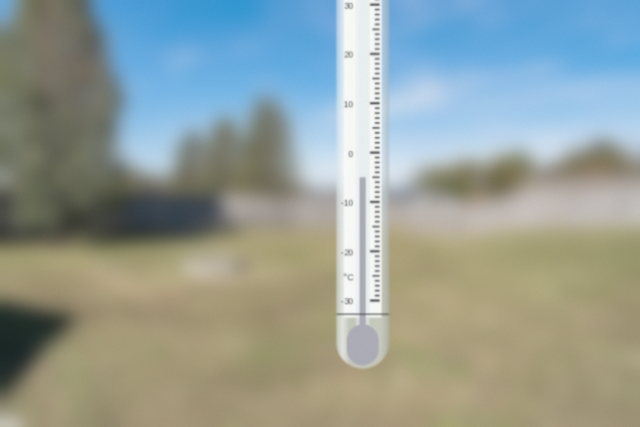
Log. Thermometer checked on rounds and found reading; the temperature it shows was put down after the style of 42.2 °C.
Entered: -5 °C
